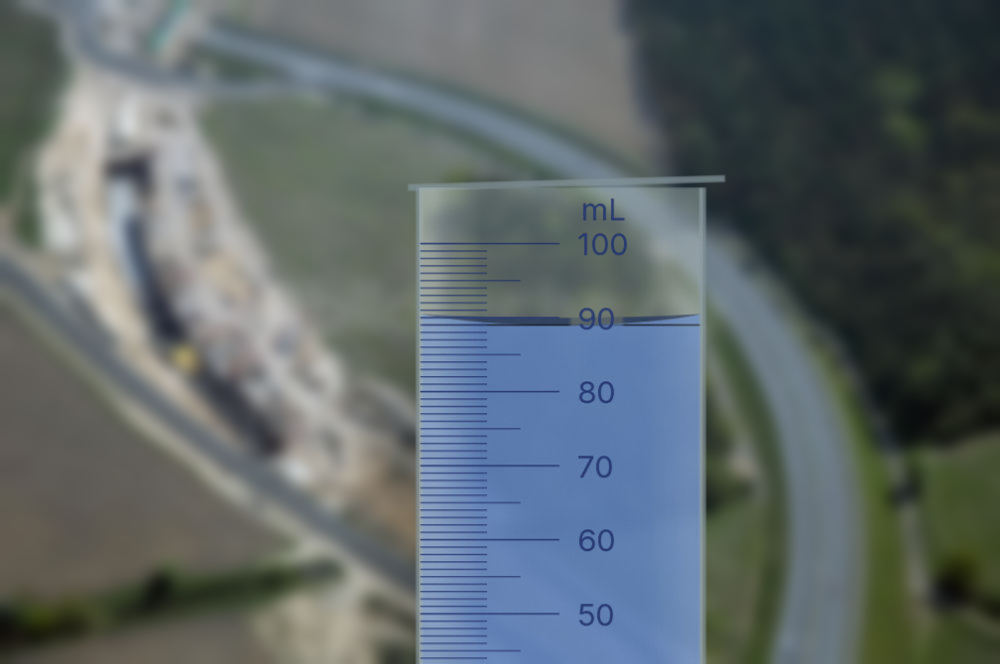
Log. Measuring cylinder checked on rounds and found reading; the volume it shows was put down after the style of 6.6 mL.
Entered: 89 mL
